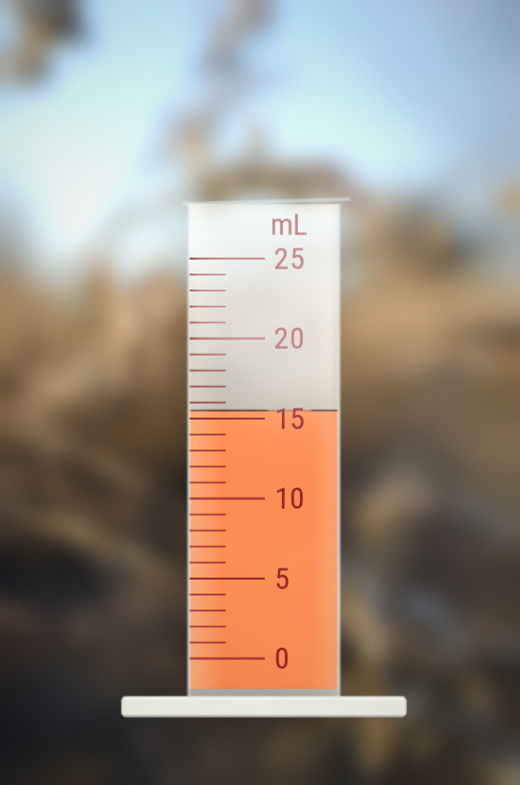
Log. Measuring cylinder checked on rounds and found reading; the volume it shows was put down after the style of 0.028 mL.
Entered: 15.5 mL
